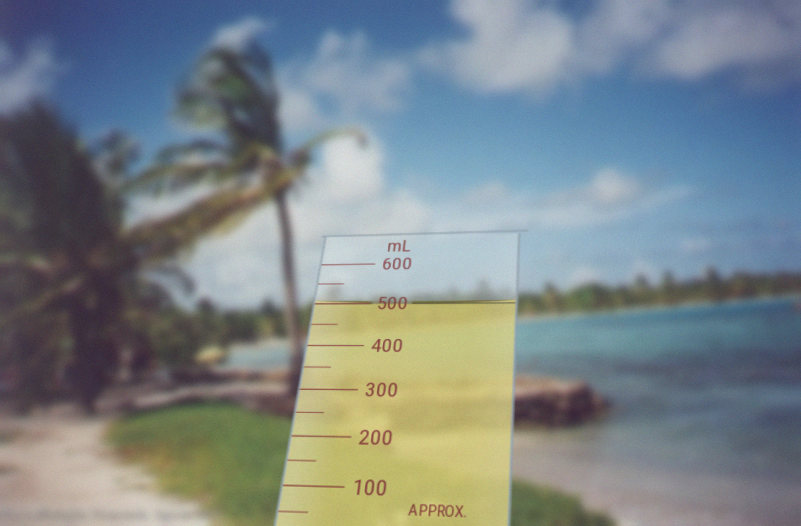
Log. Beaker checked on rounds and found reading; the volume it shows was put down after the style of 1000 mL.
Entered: 500 mL
